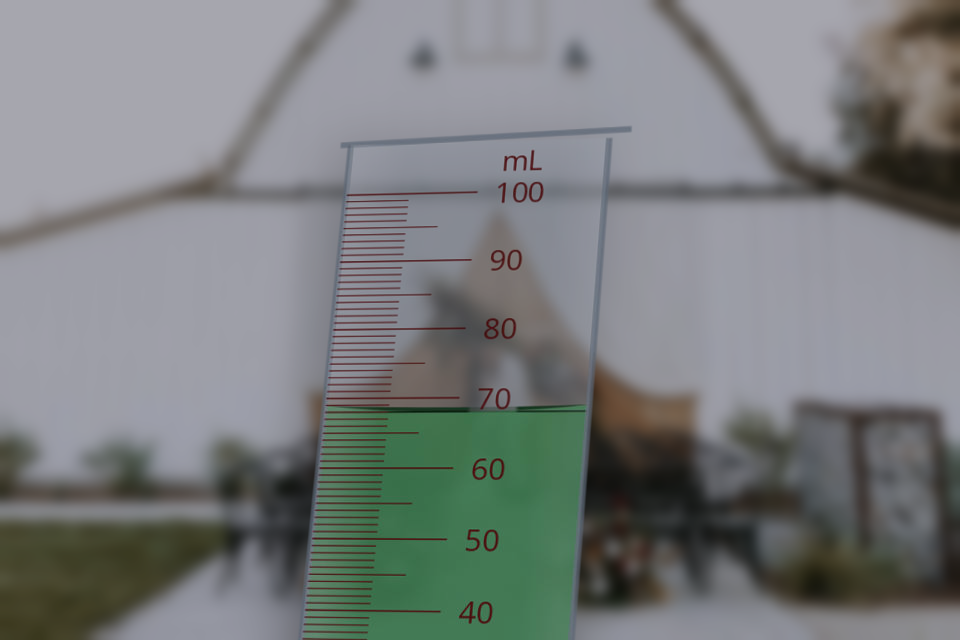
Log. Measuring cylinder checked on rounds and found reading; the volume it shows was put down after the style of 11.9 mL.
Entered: 68 mL
